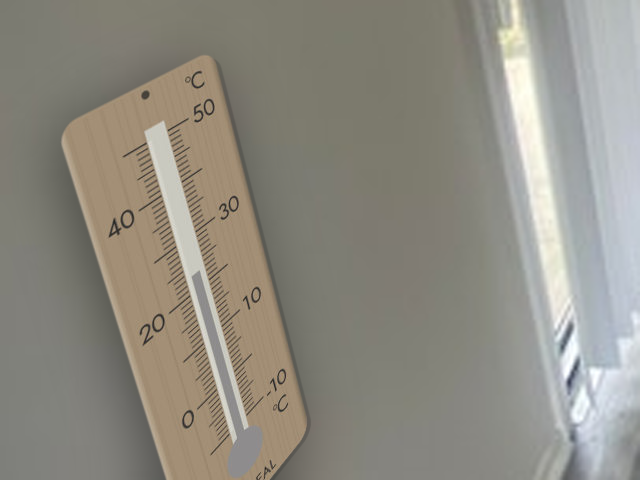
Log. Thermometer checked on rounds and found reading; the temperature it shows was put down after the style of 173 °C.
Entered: 23 °C
